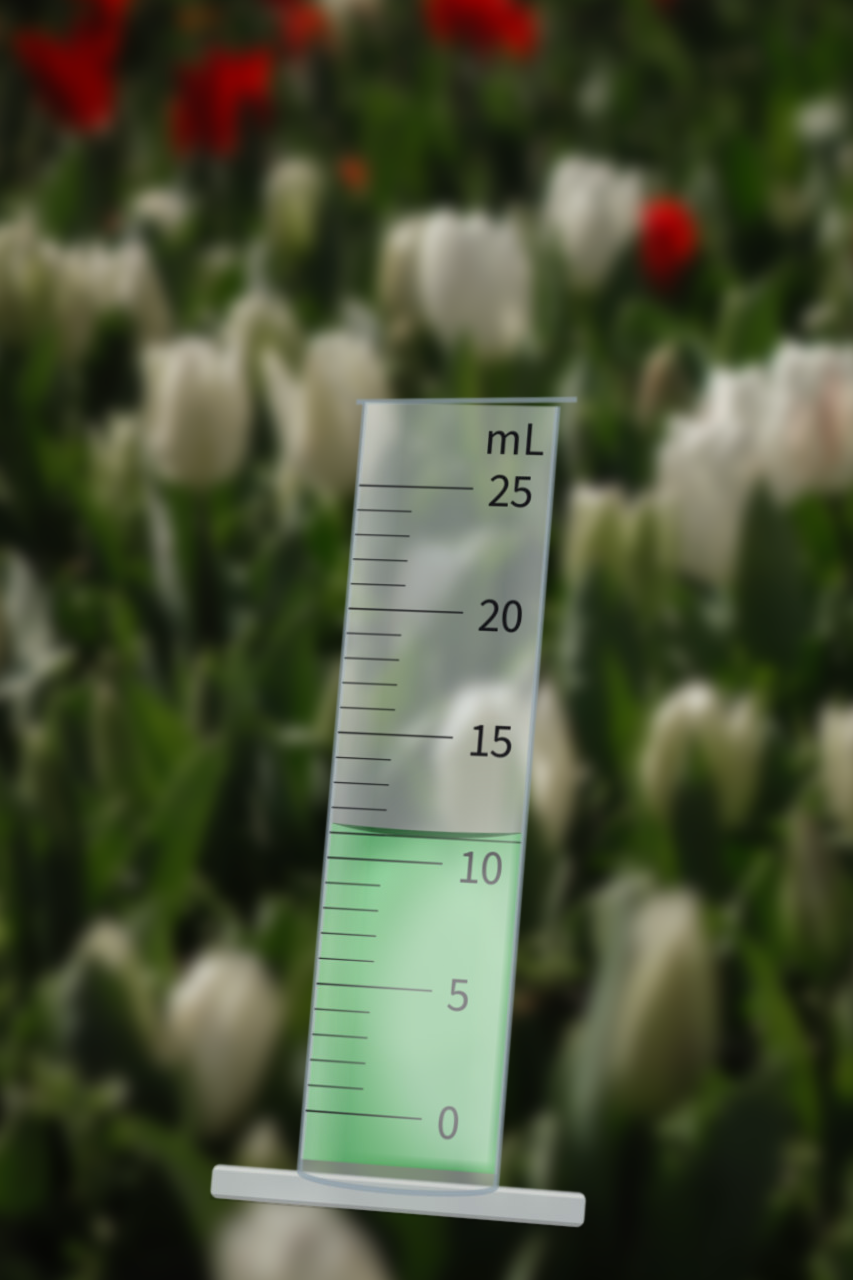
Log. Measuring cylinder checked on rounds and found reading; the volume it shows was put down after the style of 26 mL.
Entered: 11 mL
